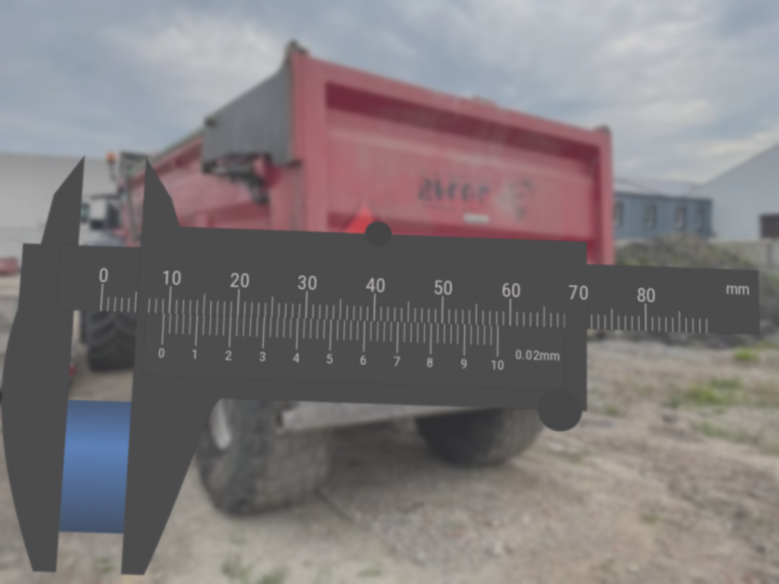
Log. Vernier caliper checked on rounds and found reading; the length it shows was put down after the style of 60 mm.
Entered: 9.2 mm
